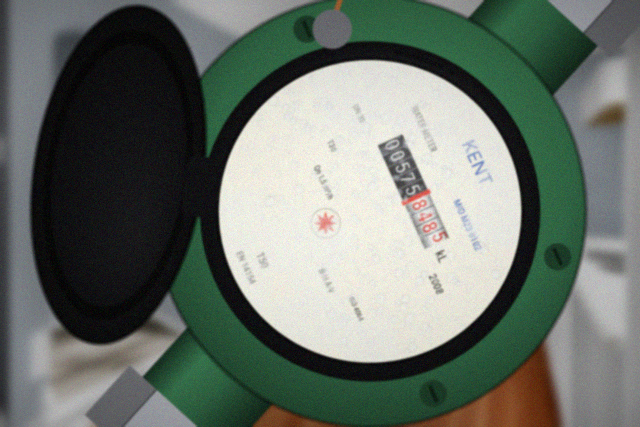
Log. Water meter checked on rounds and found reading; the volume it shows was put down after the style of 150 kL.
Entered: 575.8485 kL
